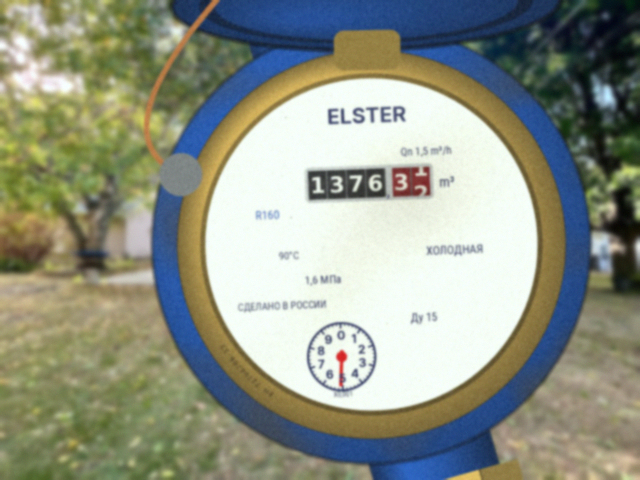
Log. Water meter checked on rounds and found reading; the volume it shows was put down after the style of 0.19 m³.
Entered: 1376.315 m³
